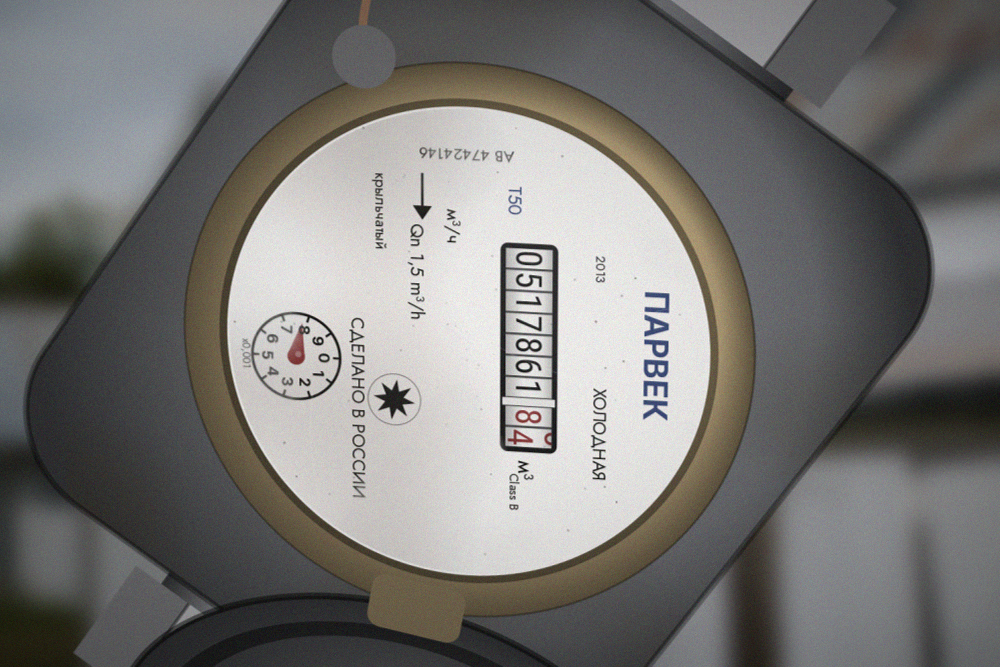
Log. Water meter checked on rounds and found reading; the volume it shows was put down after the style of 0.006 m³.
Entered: 517861.837 m³
